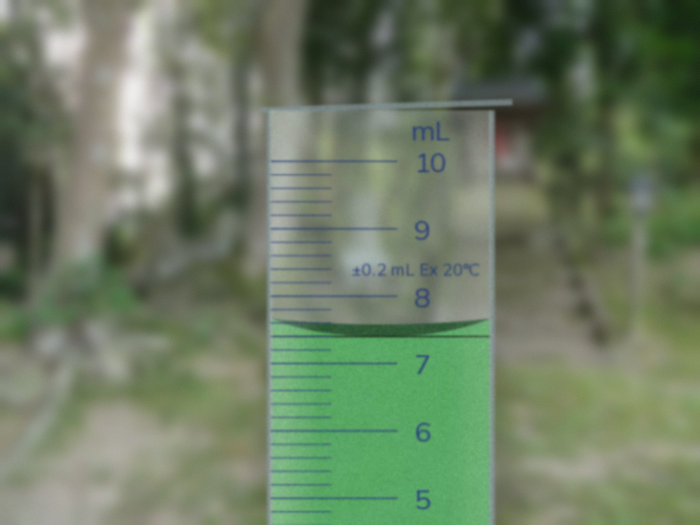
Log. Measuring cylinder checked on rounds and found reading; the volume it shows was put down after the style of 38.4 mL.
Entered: 7.4 mL
